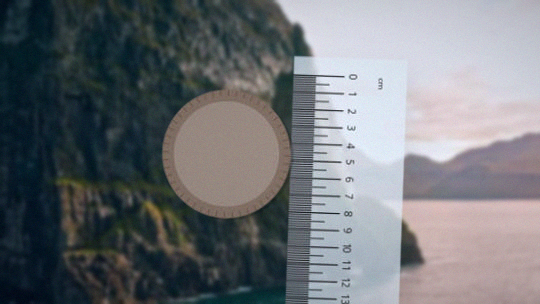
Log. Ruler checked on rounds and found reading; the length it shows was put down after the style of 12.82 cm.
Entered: 7.5 cm
